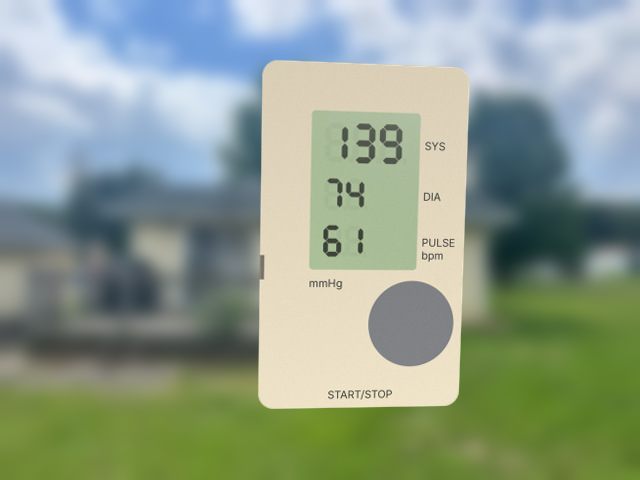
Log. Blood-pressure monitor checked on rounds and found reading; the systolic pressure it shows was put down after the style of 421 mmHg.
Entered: 139 mmHg
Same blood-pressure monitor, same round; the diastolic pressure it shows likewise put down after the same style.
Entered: 74 mmHg
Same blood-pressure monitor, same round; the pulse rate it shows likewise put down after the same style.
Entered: 61 bpm
